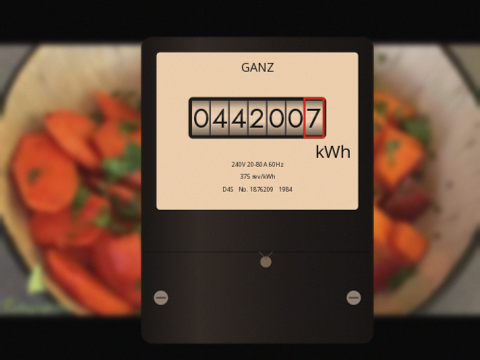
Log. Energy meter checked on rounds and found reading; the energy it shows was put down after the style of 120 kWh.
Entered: 44200.7 kWh
